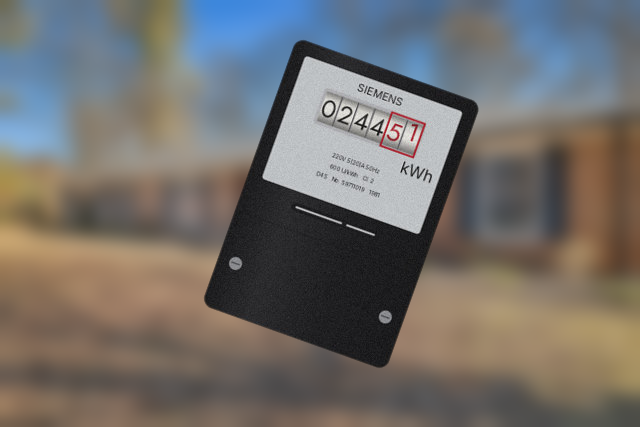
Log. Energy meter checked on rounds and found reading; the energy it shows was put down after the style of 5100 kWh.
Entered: 244.51 kWh
